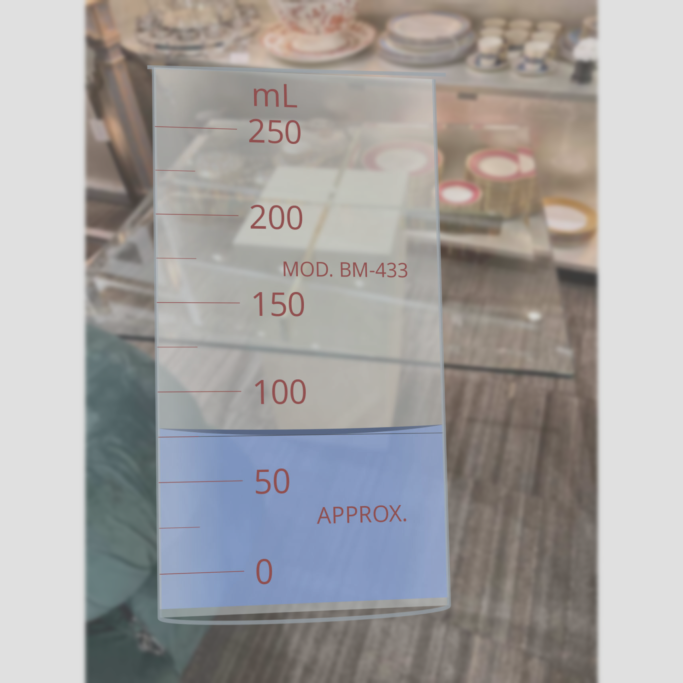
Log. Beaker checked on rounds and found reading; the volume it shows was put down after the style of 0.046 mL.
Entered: 75 mL
